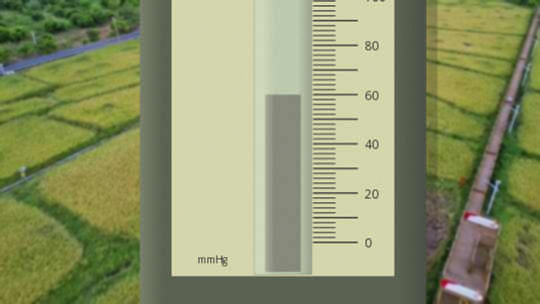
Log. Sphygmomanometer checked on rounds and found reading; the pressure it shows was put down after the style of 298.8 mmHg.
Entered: 60 mmHg
